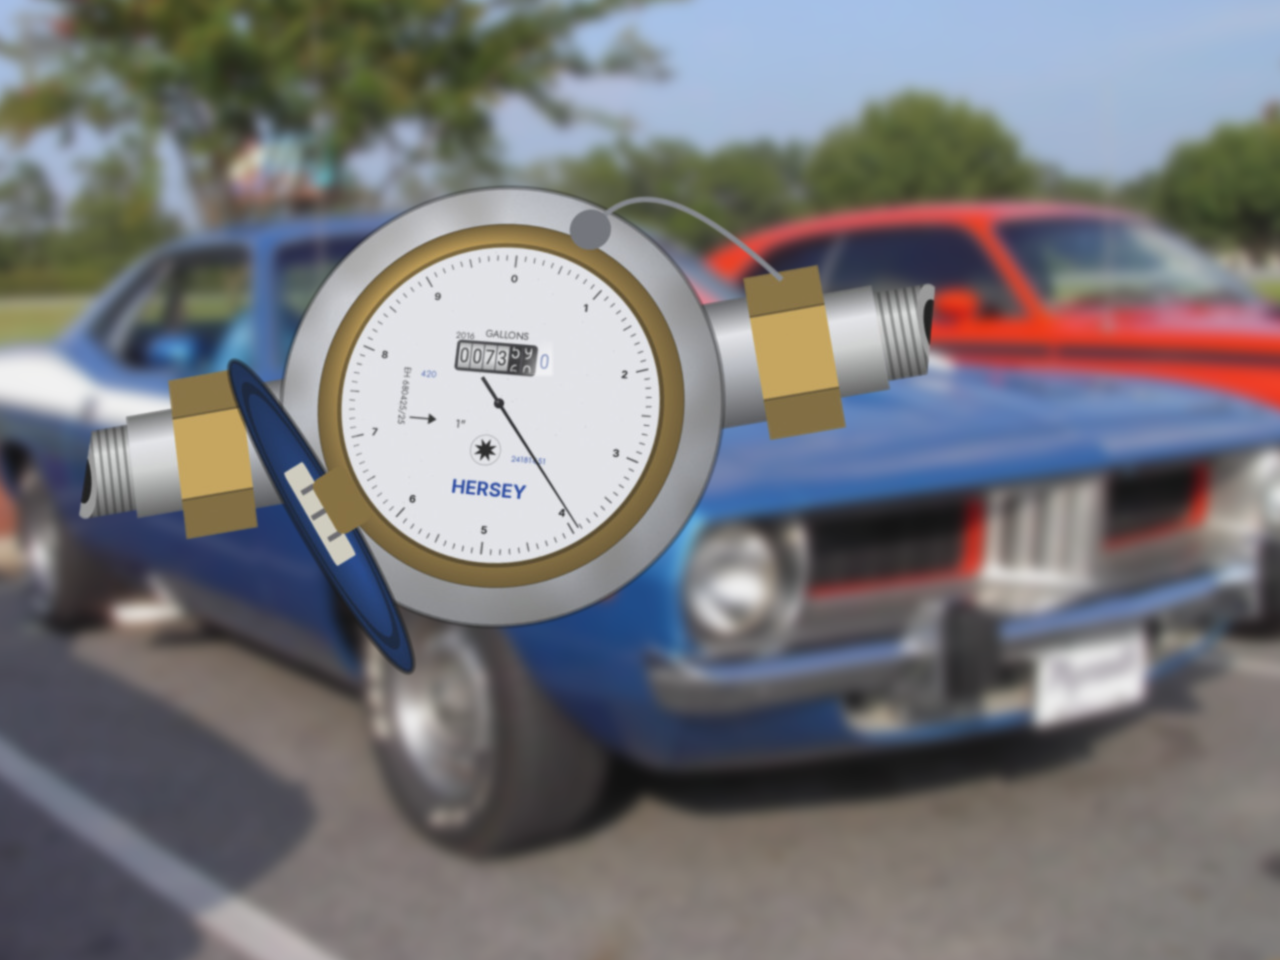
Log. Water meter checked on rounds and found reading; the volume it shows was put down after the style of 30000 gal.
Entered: 73593.9 gal
